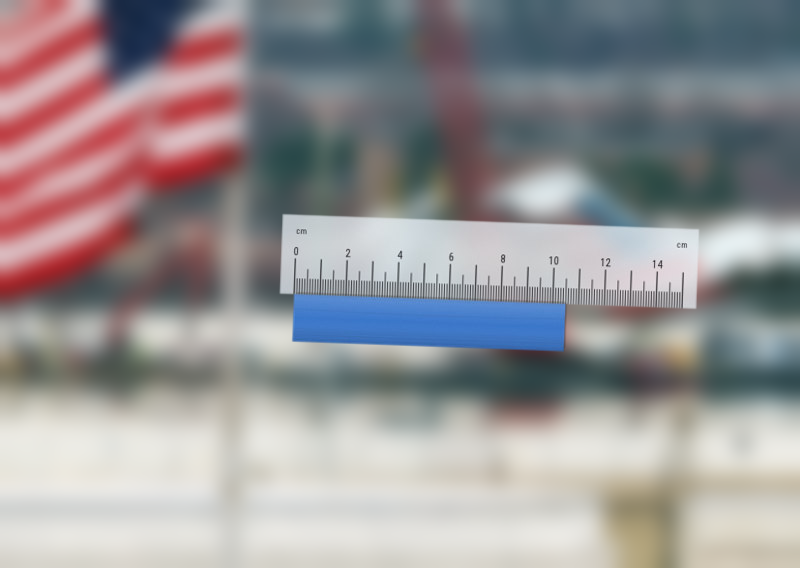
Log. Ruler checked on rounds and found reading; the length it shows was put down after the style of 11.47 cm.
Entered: 10.5 cm
